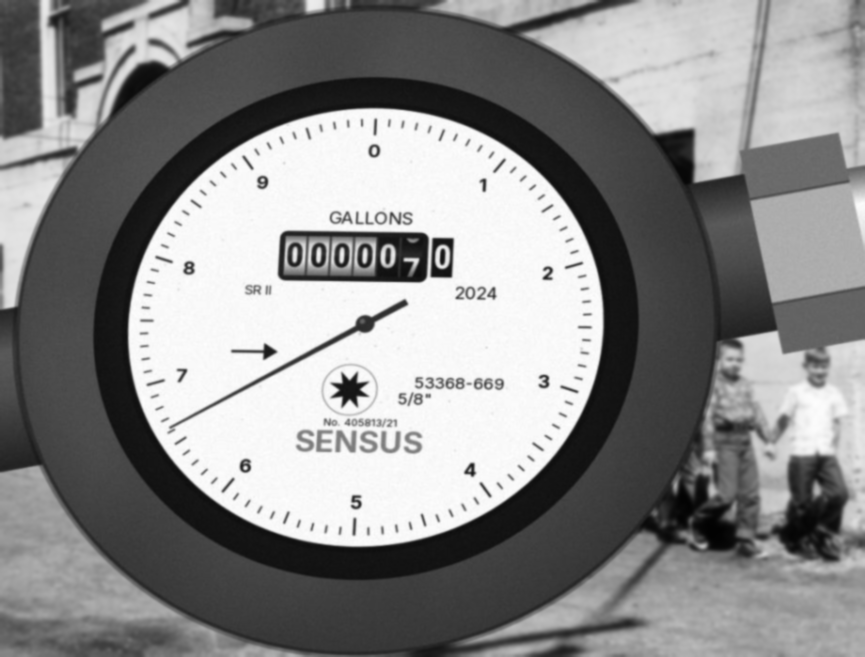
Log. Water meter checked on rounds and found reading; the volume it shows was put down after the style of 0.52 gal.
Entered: 66.6 gal
